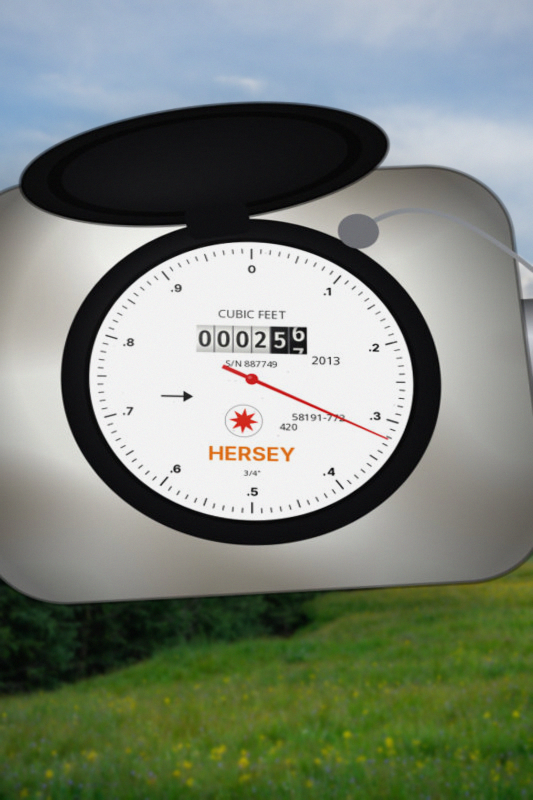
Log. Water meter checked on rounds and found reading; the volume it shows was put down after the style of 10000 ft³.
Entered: 256.32 ft³
